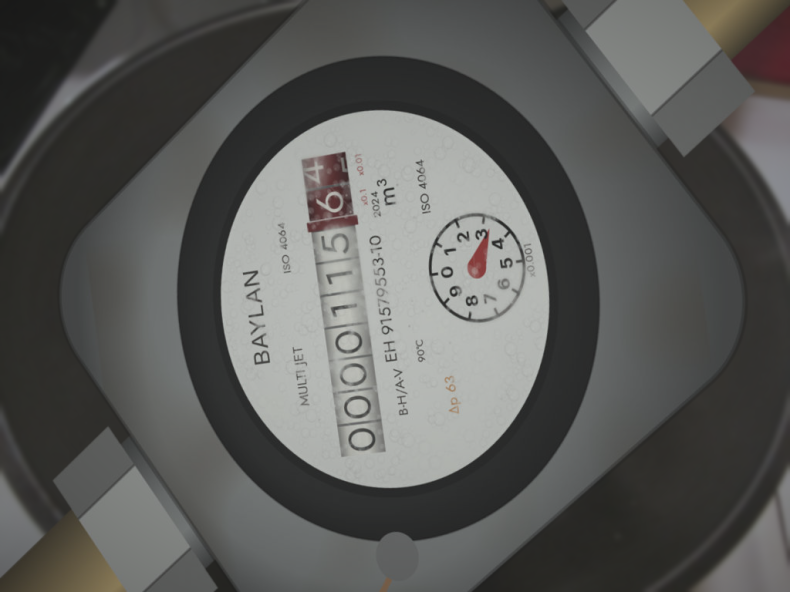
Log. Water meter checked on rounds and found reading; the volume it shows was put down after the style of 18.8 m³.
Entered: 115.643 m³
